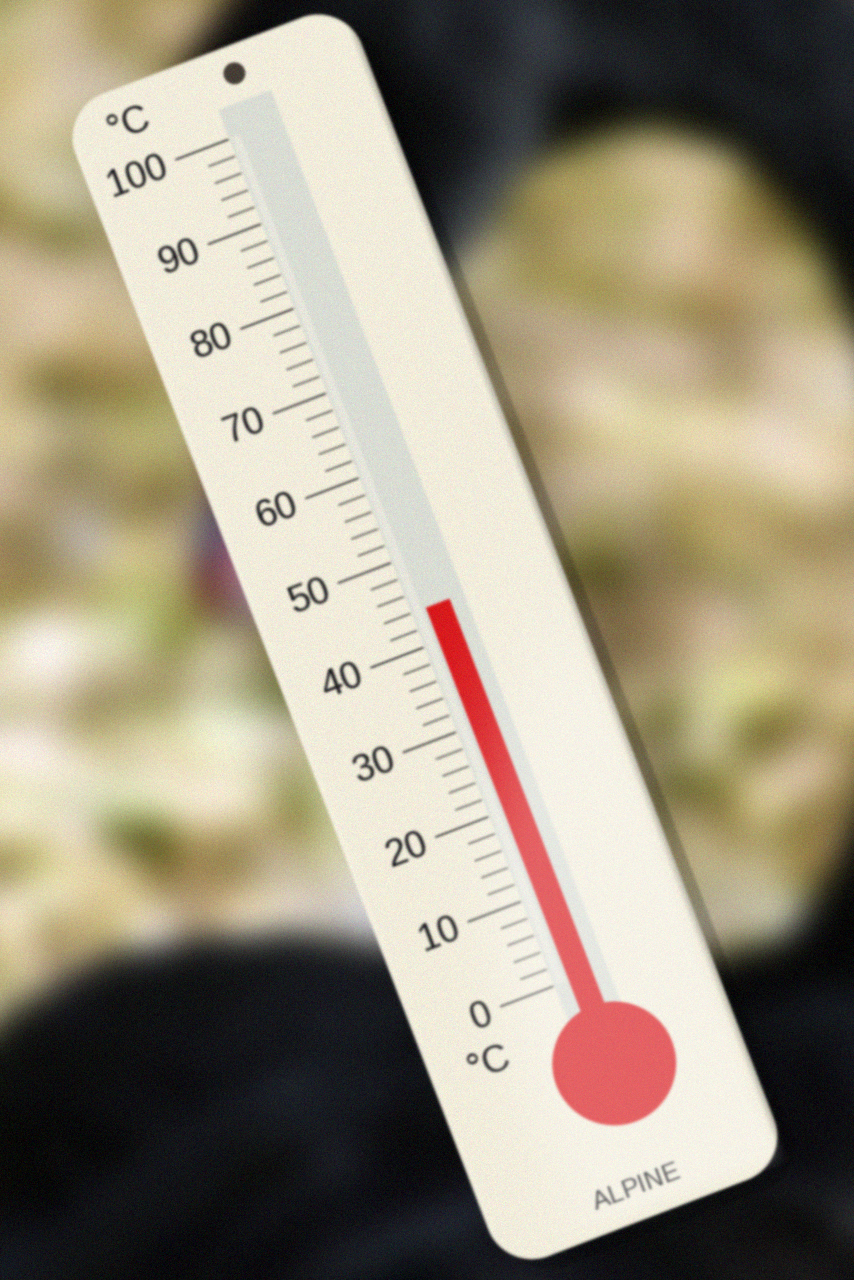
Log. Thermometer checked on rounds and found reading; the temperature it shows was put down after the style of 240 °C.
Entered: 44 °C
